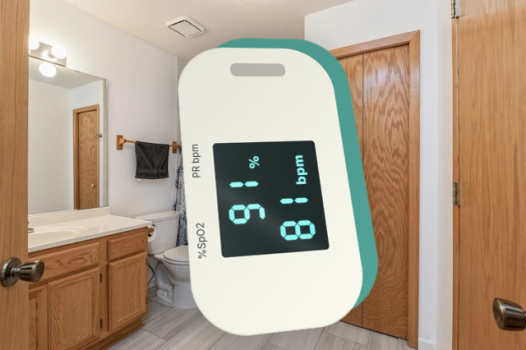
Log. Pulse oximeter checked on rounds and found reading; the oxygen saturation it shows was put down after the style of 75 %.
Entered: 91 %
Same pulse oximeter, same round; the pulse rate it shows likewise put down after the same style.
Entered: 81 bpm
